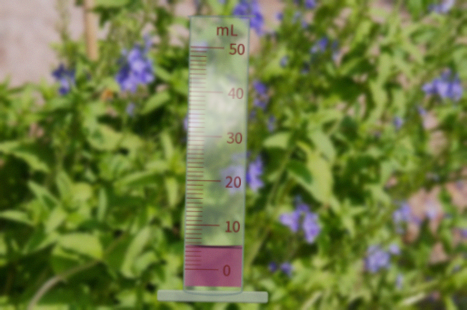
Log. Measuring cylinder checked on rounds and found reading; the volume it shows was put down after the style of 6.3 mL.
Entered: 5 mL
